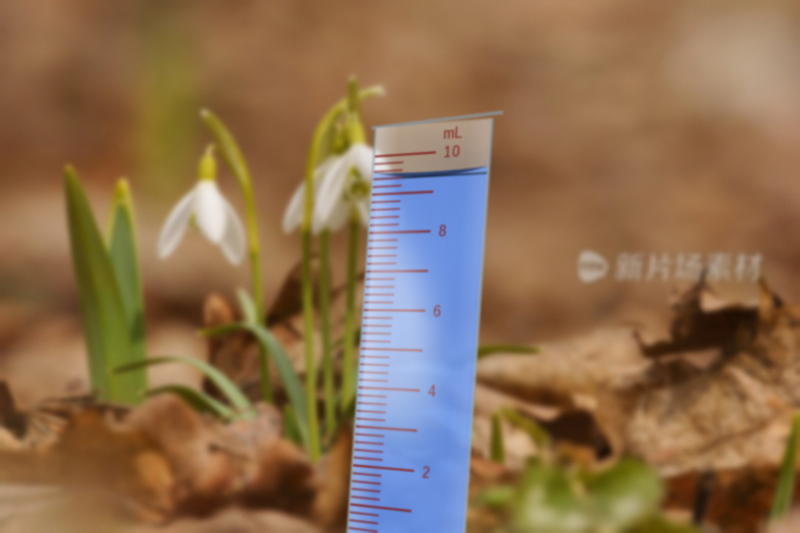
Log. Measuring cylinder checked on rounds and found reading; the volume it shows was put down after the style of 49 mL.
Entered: 9.4 mL
